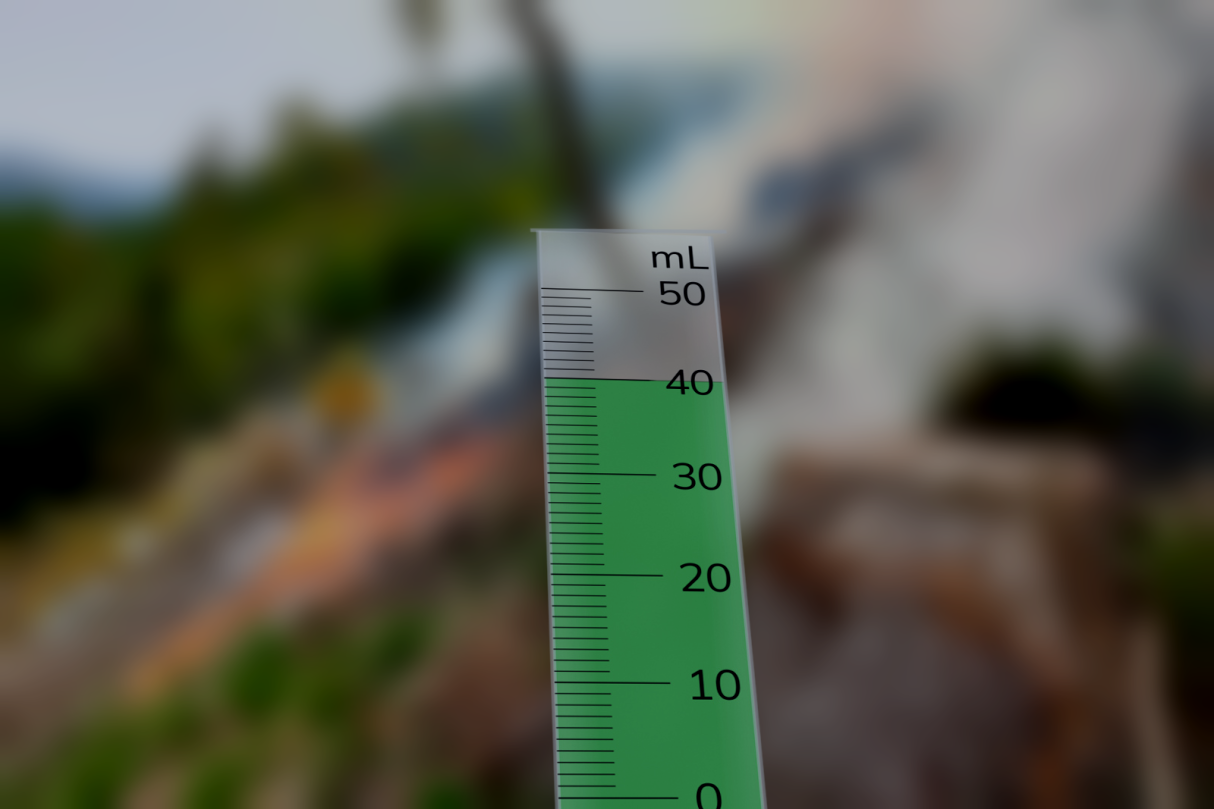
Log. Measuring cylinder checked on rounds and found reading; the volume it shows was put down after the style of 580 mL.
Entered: 40 mL
